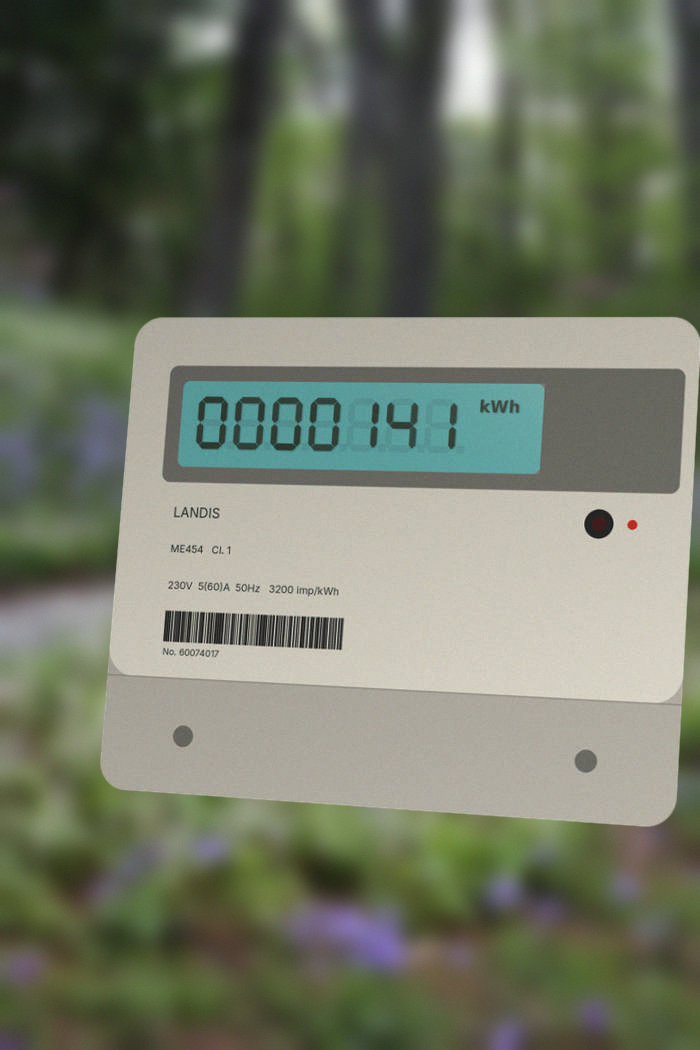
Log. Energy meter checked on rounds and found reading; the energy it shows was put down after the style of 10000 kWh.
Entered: 141 kWh
